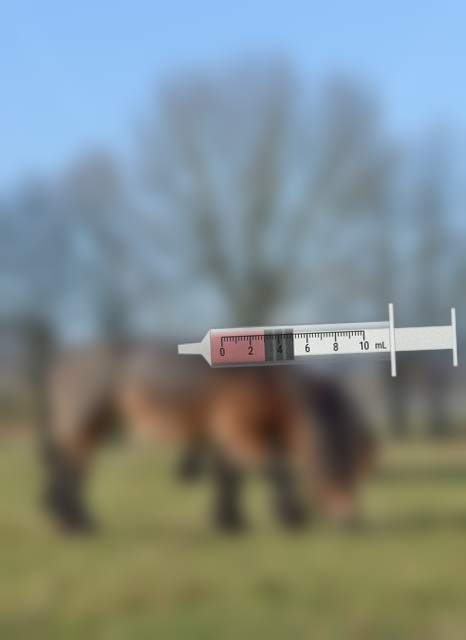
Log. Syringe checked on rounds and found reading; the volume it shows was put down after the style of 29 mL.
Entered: 3 mL
